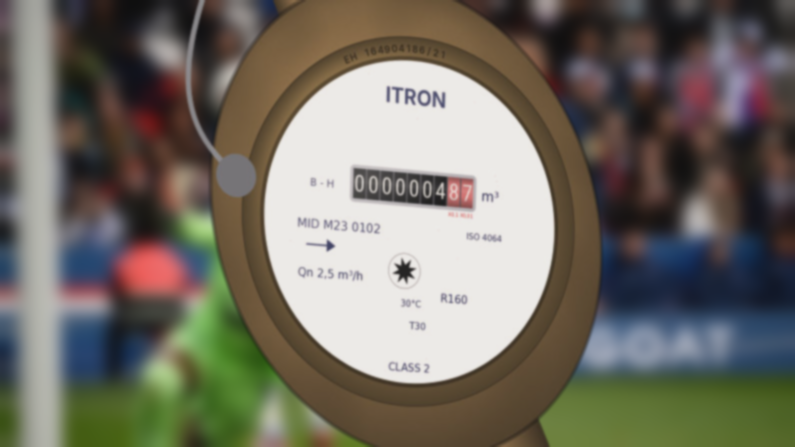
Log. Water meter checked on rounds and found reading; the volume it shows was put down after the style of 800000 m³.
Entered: 4.87 m³
